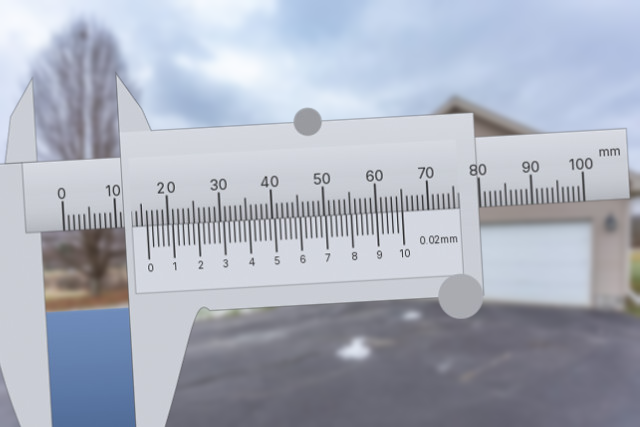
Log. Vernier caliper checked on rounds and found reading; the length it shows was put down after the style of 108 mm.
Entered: 16.0 mm
